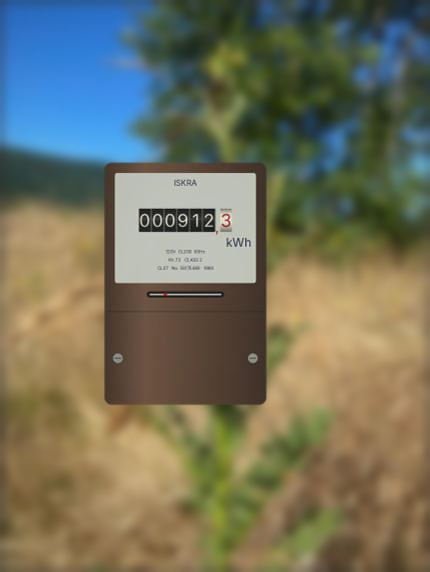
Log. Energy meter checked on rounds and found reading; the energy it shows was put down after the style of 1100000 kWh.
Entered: 912.3 kWh
